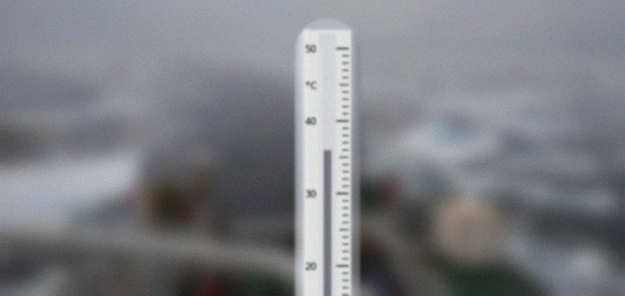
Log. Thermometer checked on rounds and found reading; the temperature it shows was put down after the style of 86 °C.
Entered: 36 °C
